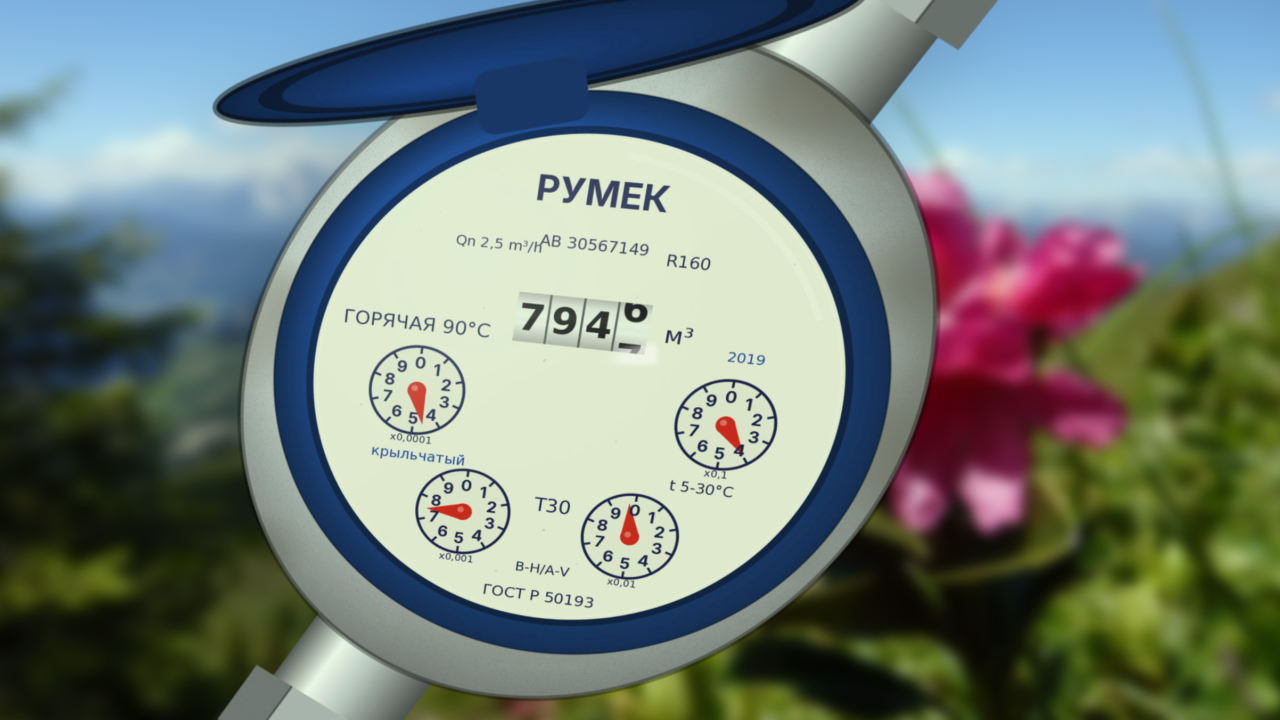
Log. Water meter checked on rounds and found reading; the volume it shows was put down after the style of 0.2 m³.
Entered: 7946.3974 m³
